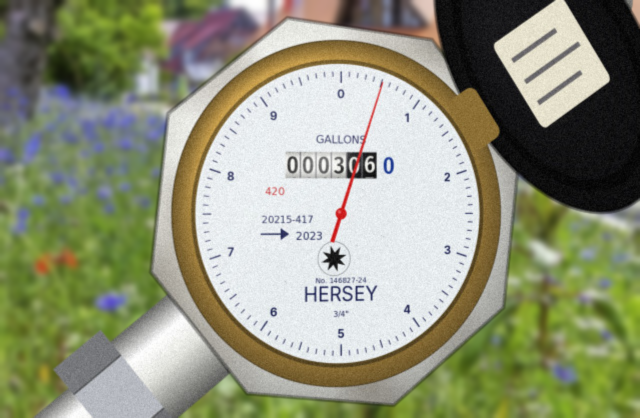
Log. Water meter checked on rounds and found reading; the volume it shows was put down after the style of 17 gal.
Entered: 3060.5 gal
